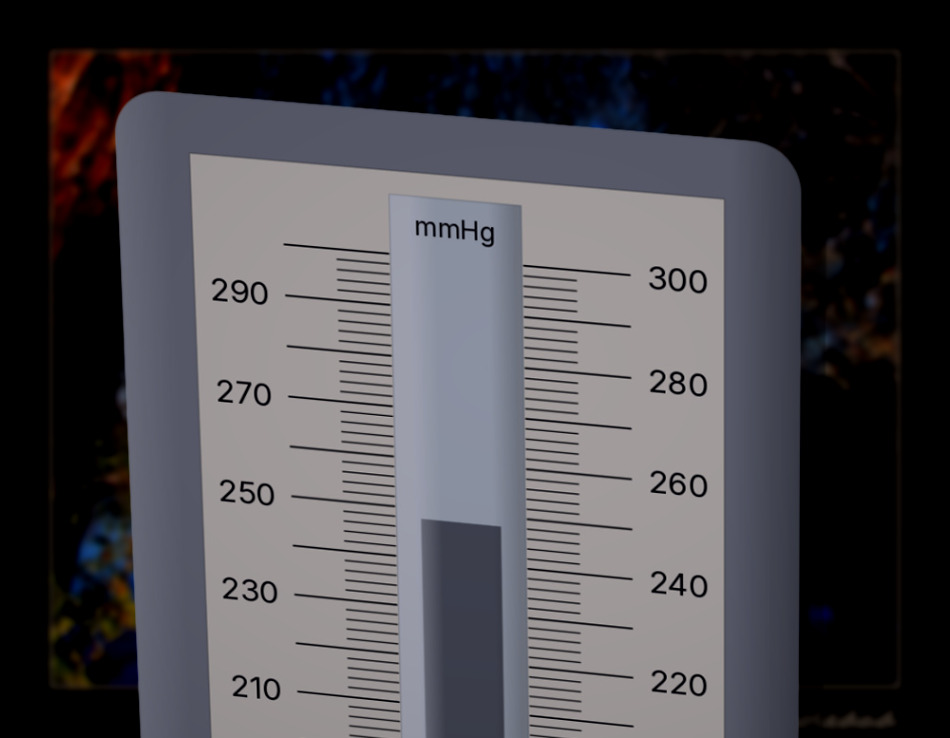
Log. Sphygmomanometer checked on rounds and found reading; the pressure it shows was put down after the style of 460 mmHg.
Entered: 248 mmHg
